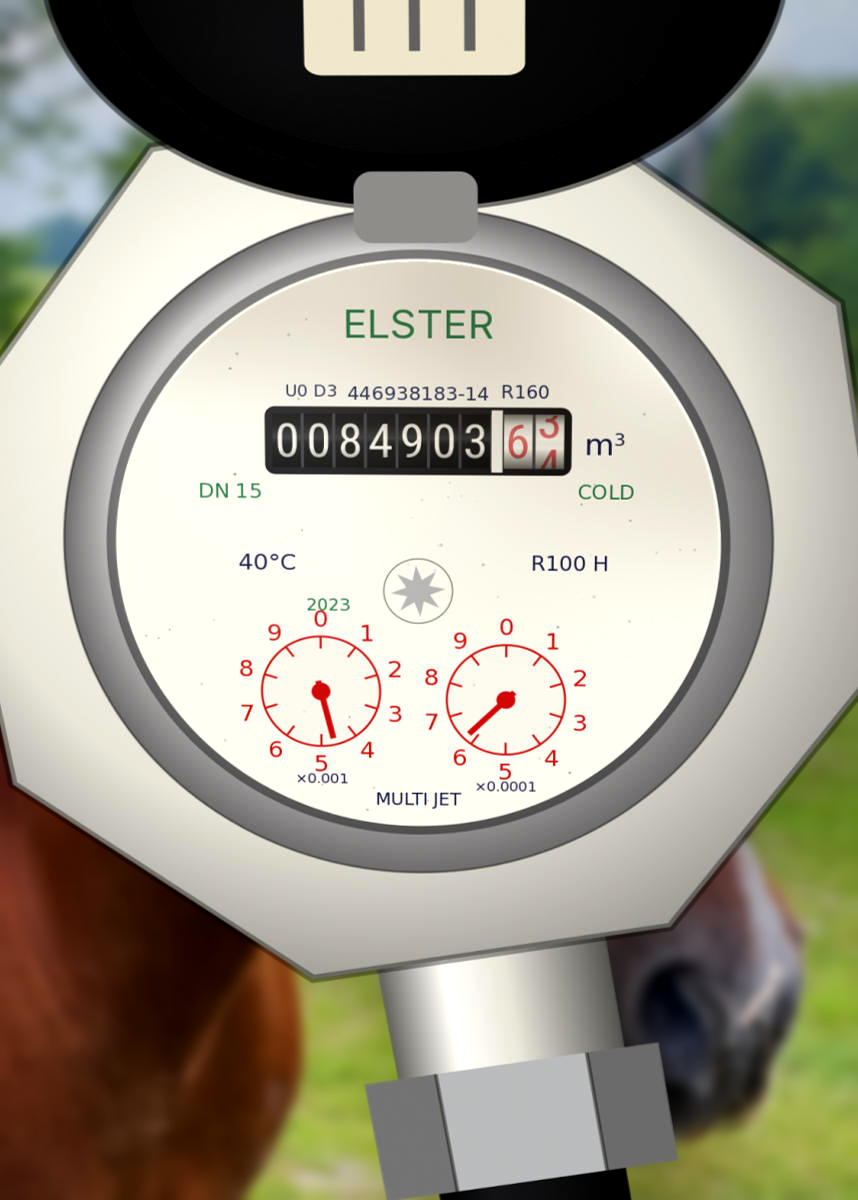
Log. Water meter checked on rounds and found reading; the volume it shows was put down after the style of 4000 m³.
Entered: 84903.6346 m³
